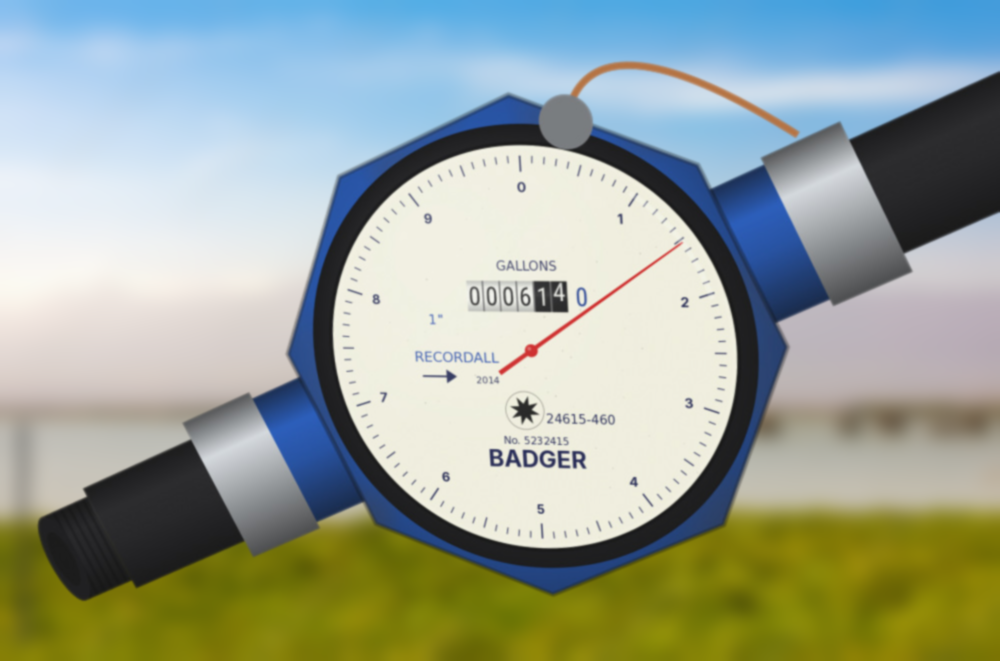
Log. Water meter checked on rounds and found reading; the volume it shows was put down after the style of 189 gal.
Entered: 6141.5 gal
